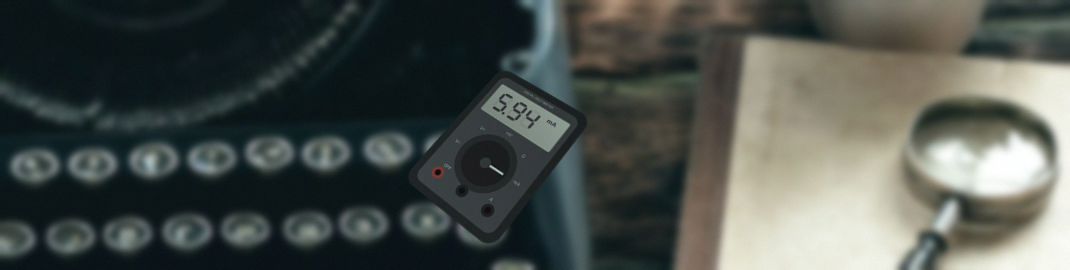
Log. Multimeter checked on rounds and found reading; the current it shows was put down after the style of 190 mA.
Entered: 5.94 mA
